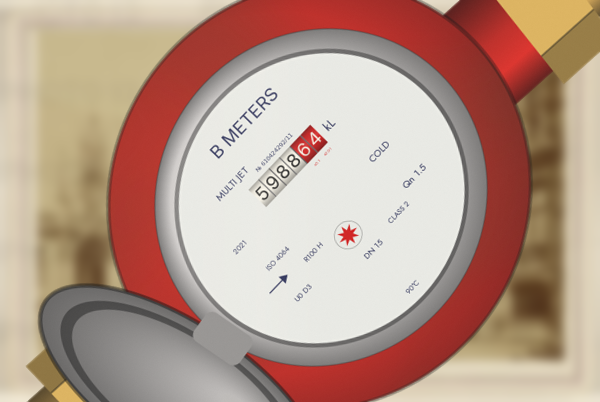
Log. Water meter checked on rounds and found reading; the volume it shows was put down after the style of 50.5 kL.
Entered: 5988.64 kL
